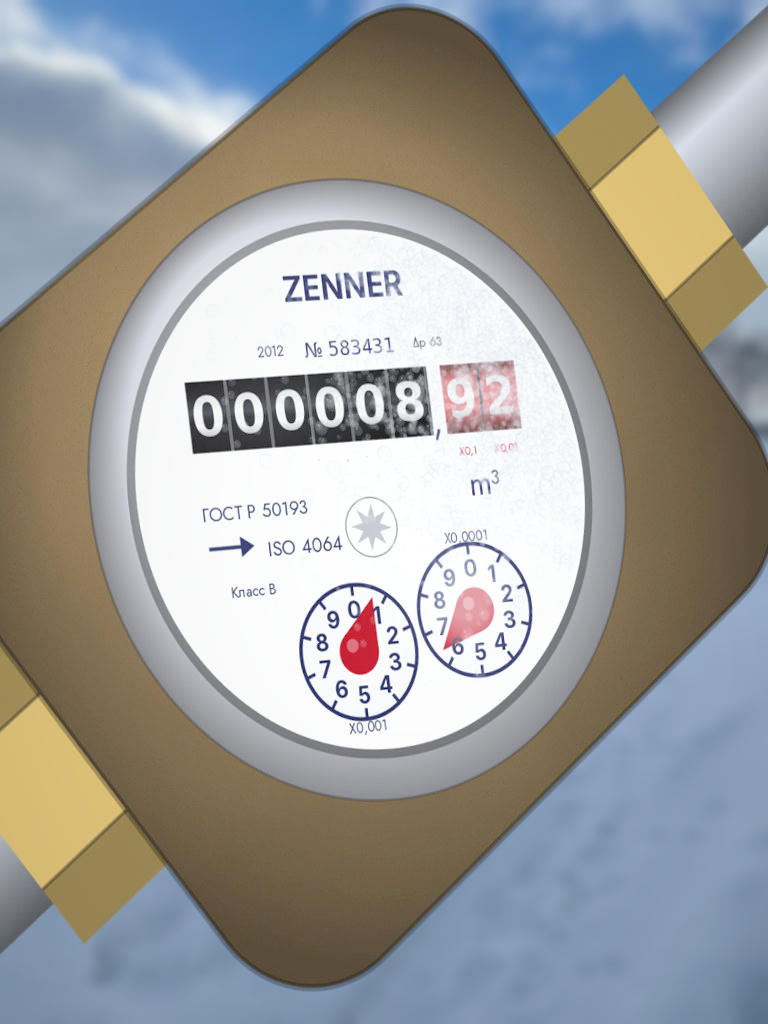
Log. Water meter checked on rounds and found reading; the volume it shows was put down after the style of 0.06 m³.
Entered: 8.9206 m³
